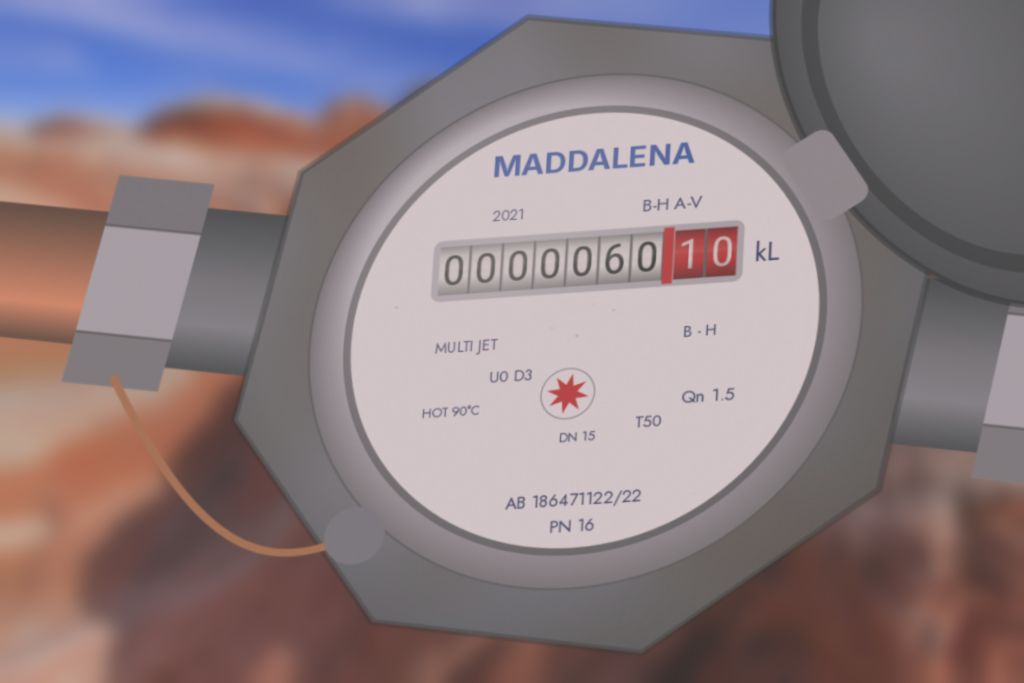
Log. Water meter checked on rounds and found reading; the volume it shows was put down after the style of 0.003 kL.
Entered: 60.10 kL
